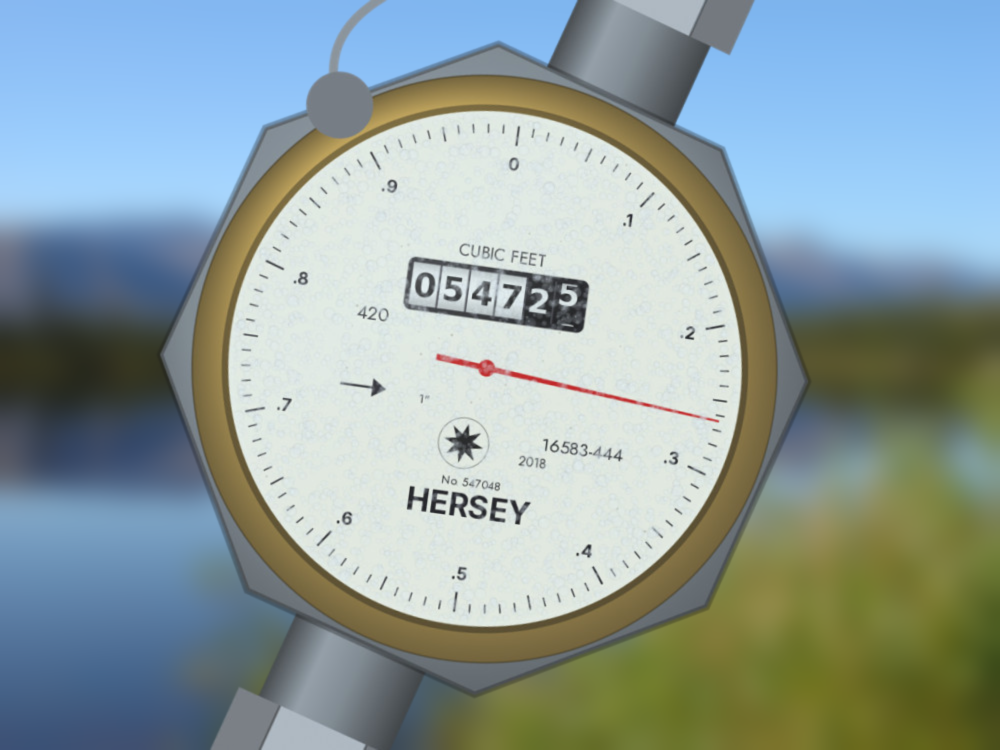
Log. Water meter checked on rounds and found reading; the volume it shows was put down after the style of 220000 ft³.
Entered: 54725.26 ft³
